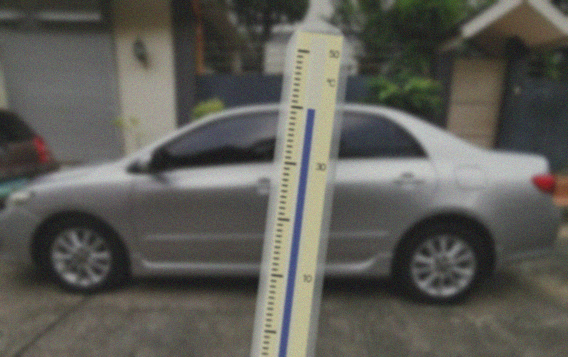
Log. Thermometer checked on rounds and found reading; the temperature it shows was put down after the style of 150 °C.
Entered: 40 °C
